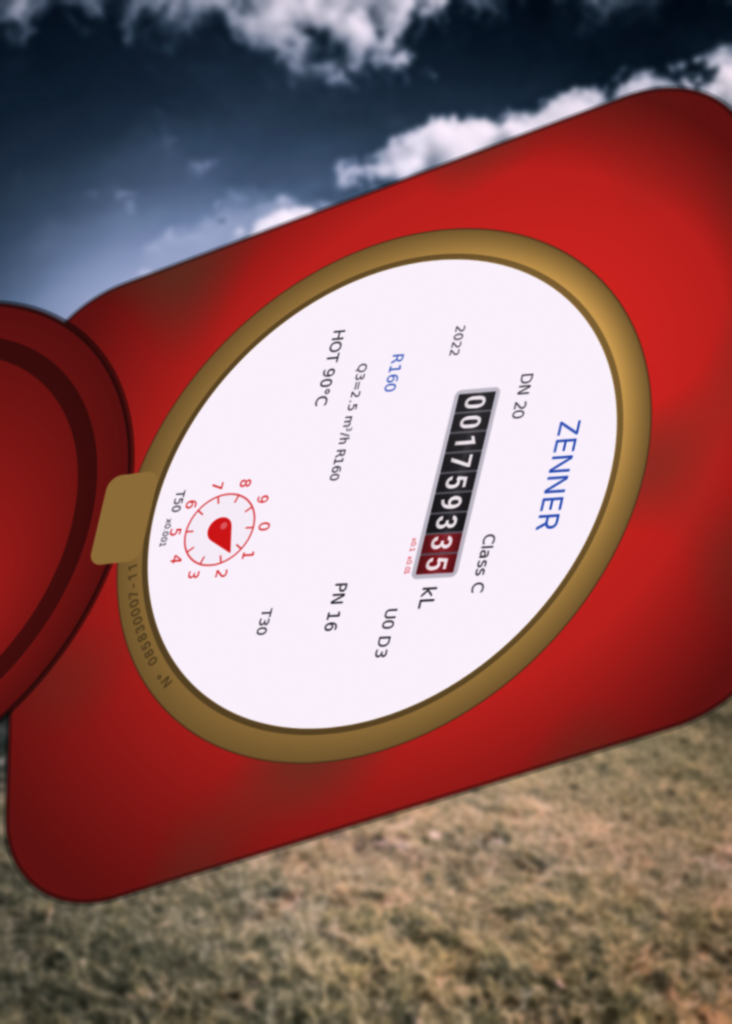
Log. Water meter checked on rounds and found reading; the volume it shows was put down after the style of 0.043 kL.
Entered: 17593.351 kL
